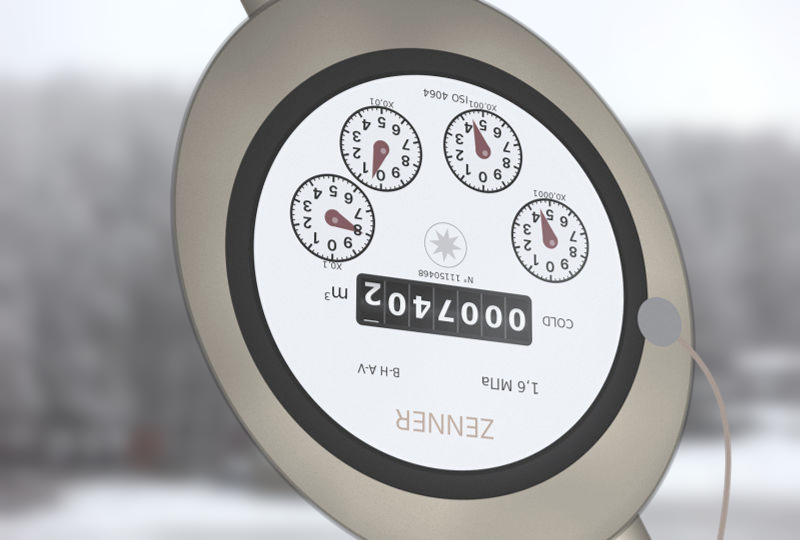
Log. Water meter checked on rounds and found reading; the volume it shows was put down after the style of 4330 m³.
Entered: 7401.8044 m³
